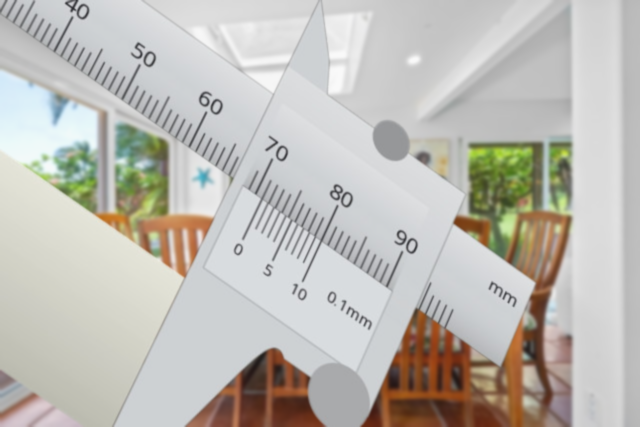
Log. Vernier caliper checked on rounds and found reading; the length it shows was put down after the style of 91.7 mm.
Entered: 71.0 mm
